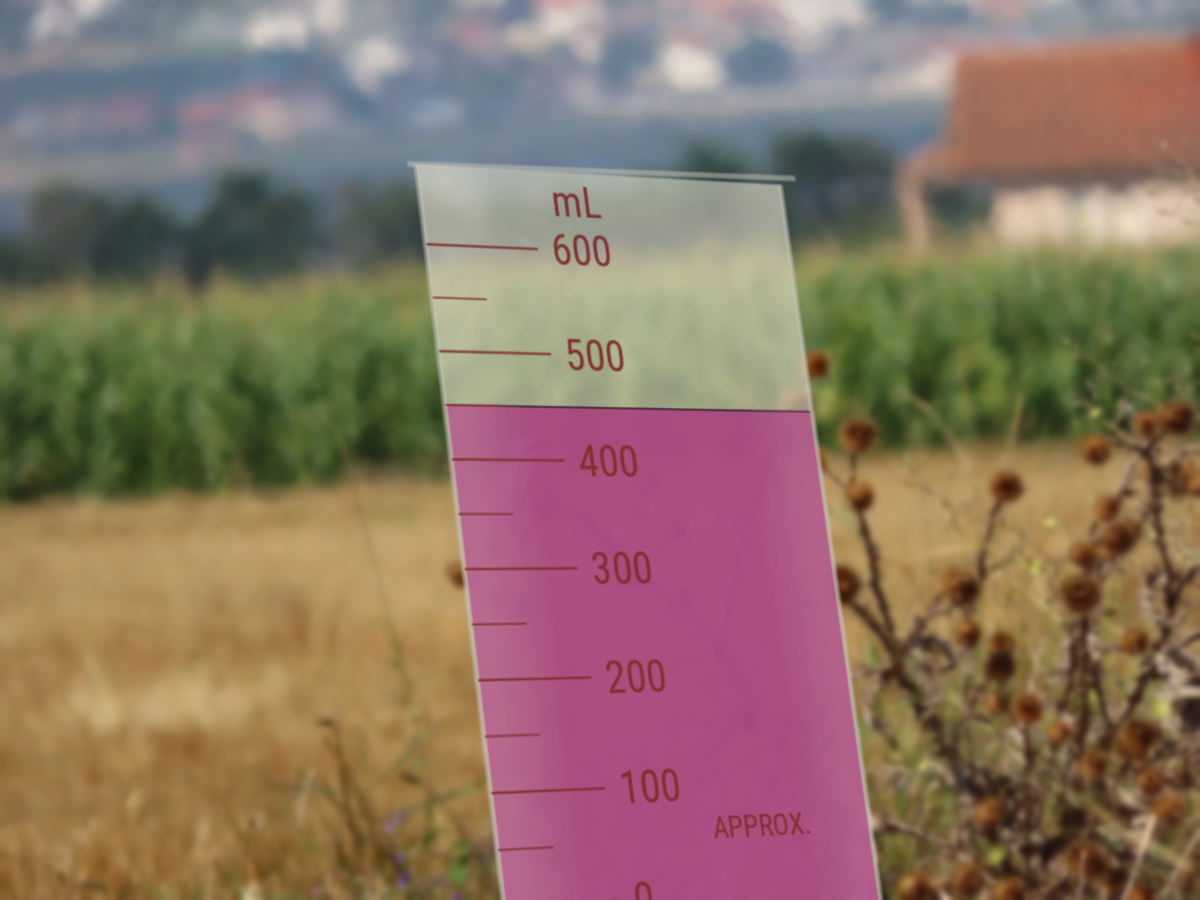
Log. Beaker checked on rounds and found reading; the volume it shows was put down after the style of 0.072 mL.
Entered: 450 mL
